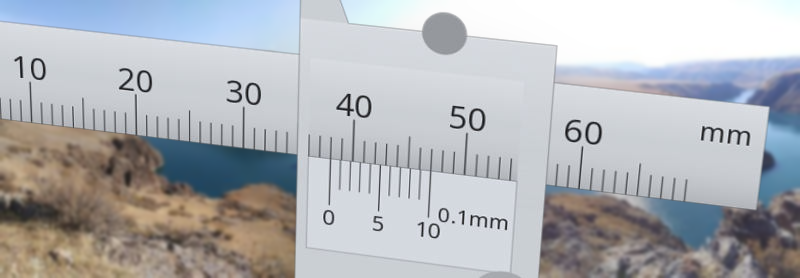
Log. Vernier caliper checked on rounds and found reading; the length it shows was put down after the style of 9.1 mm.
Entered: 38.0 mm
